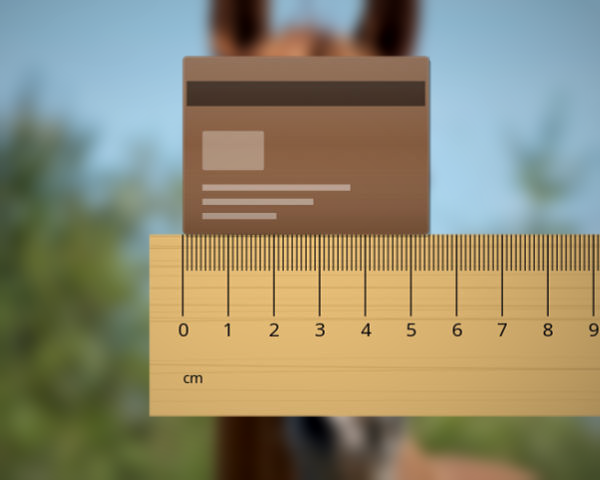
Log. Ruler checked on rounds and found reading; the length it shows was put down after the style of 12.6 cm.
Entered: 5.4 cm
